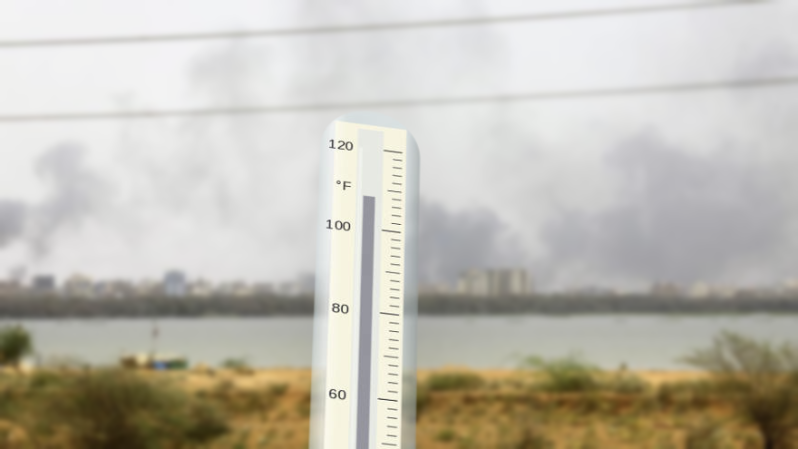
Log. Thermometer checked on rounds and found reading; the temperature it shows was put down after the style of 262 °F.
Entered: 108 °F
